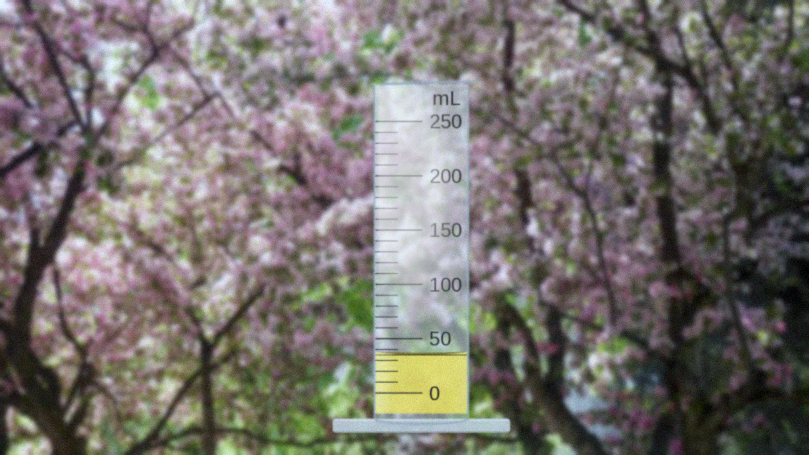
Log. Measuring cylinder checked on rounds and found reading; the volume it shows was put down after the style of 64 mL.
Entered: 35 mL
